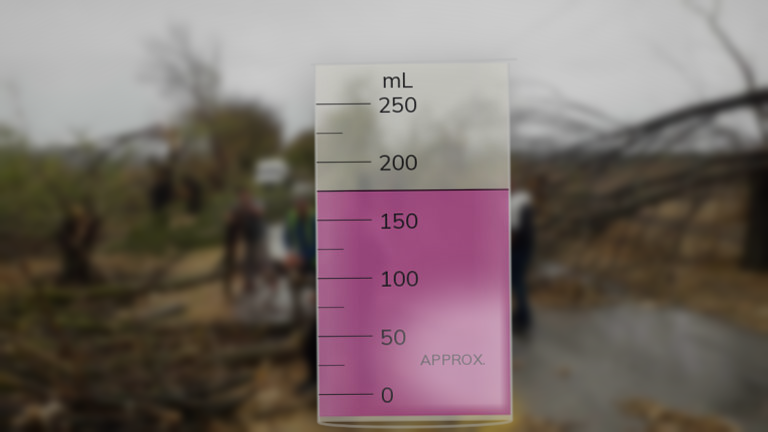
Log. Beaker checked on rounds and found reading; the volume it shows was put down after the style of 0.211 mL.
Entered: 175 mL
